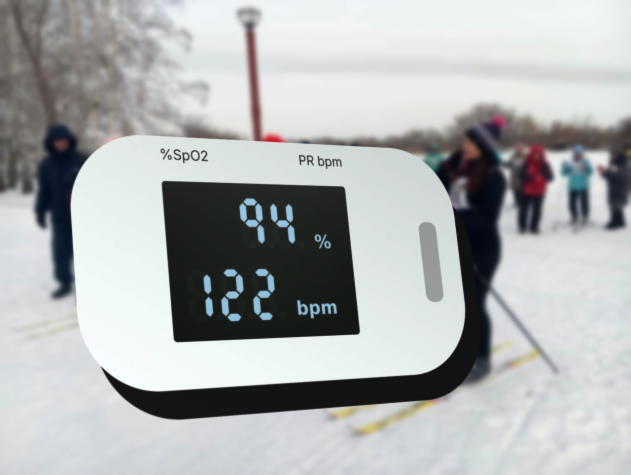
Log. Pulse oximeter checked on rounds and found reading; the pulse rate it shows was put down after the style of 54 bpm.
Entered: 122 bpm
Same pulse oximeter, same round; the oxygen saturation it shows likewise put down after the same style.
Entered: 94 %
